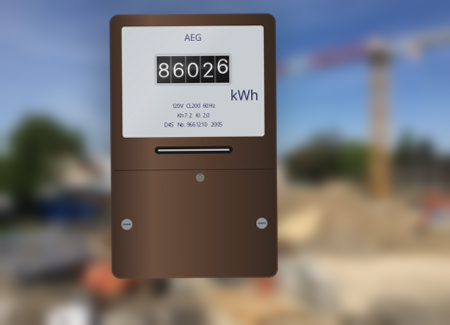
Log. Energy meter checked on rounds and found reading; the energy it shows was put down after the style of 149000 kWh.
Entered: 86026 kWh
